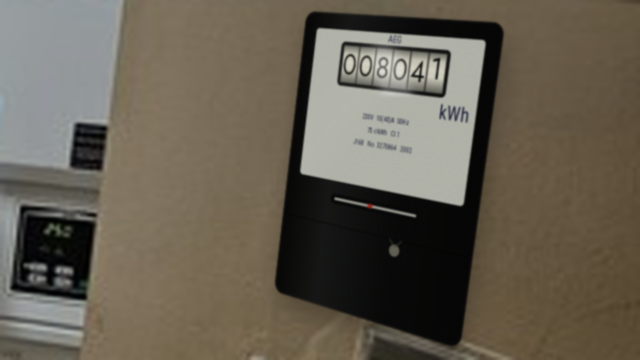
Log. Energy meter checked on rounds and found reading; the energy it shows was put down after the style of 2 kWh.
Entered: 8041 kWh
